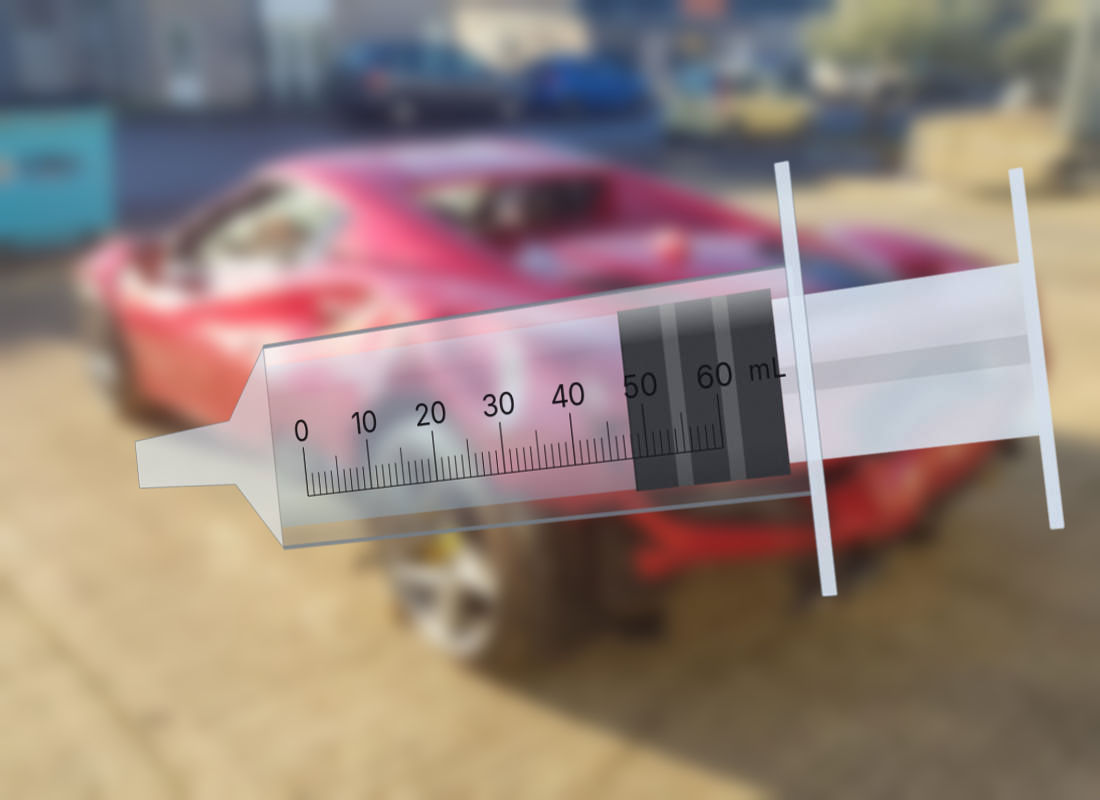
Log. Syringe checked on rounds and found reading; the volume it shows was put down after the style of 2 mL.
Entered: 48 mL
